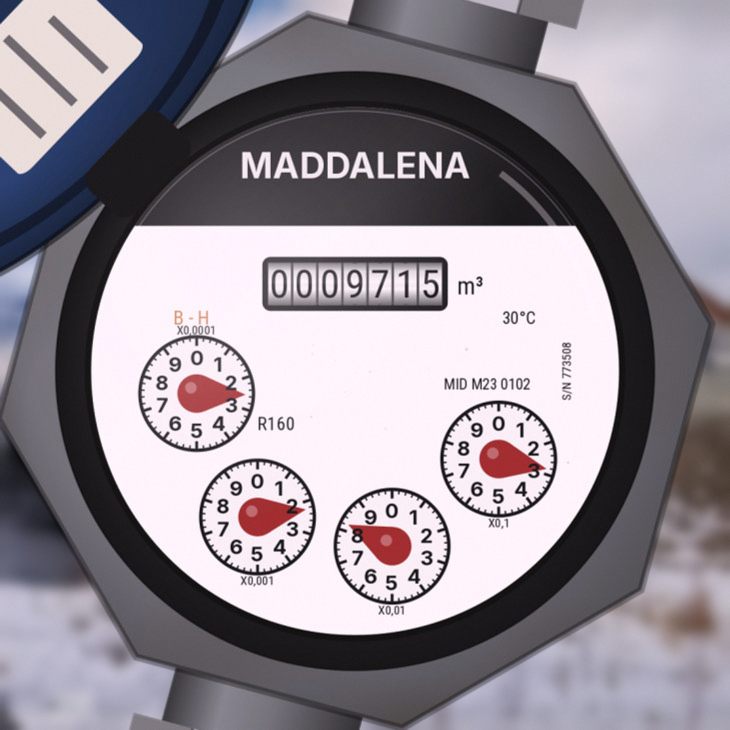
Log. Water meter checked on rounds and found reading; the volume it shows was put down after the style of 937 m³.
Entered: 9715.2822 m³
